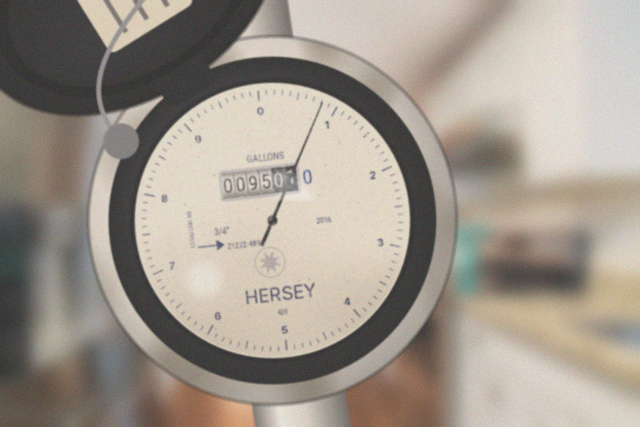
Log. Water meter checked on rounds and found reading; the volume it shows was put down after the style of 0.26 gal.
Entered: 95010.8 gal
